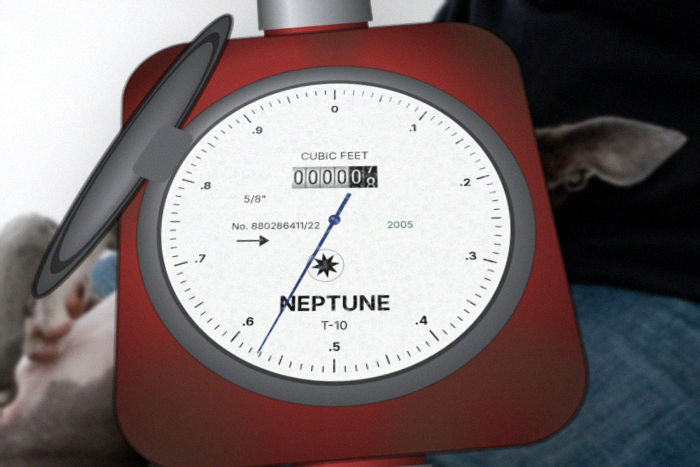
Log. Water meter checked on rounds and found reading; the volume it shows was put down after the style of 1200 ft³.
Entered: 7.57 ft³
